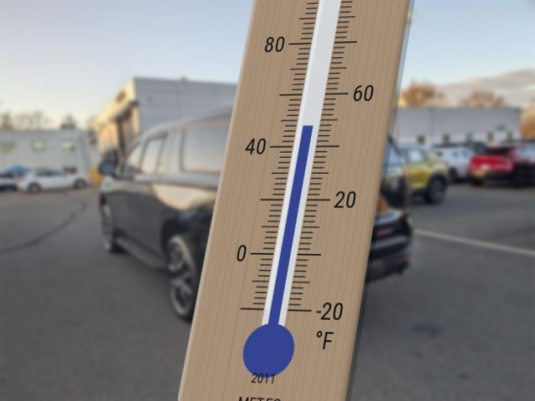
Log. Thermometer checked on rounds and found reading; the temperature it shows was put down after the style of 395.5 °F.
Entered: 48 °F
